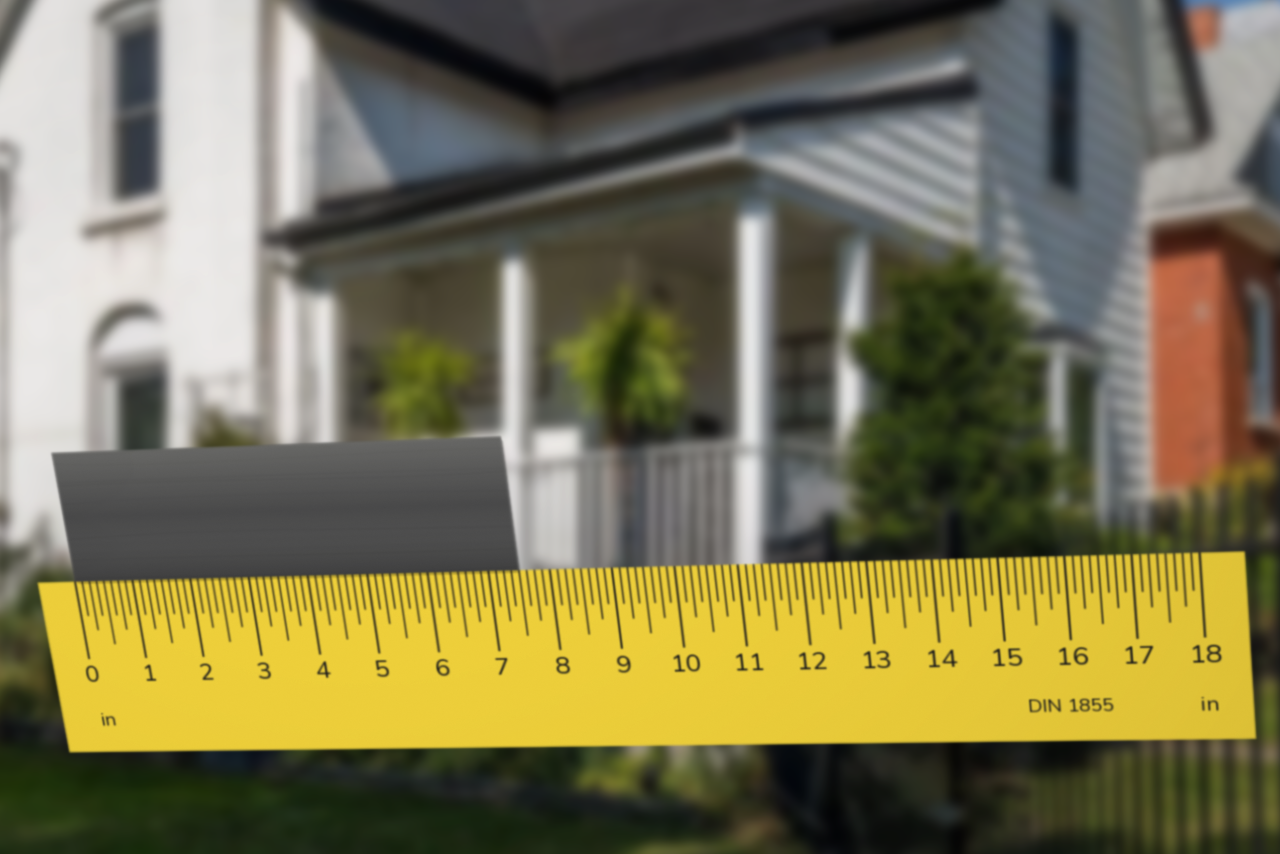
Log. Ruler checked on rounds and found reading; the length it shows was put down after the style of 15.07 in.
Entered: 7.5 in
